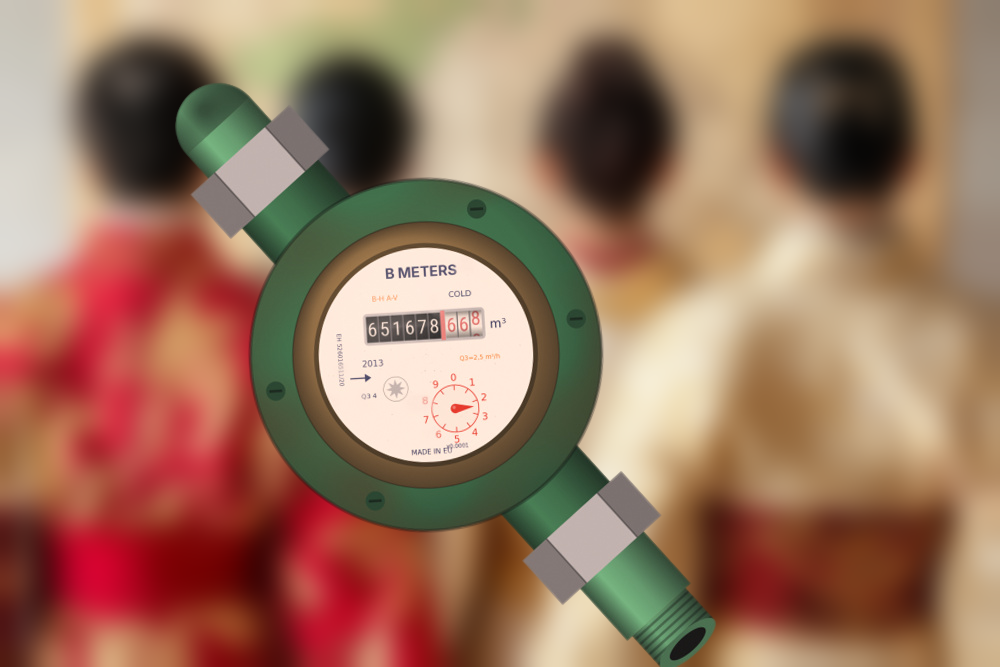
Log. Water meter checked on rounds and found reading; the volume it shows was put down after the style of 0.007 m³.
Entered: 651678.6682 m³
